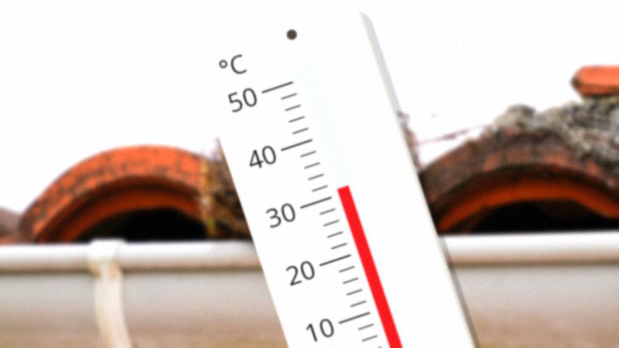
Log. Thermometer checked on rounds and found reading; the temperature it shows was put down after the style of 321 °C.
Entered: 31 °C
